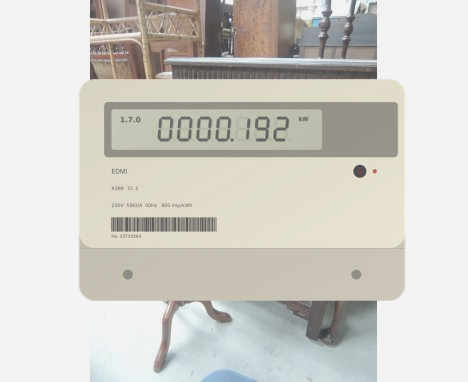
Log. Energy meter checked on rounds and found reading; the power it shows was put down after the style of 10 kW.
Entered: 0.192 kW
